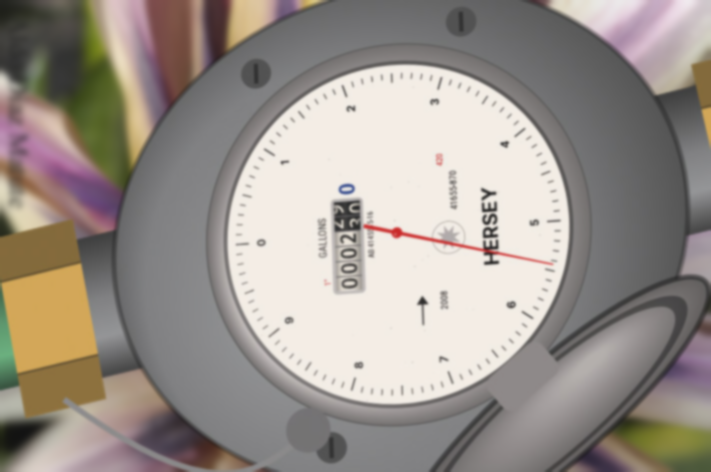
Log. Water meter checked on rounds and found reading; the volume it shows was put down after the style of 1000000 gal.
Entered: 2295.4 gal
